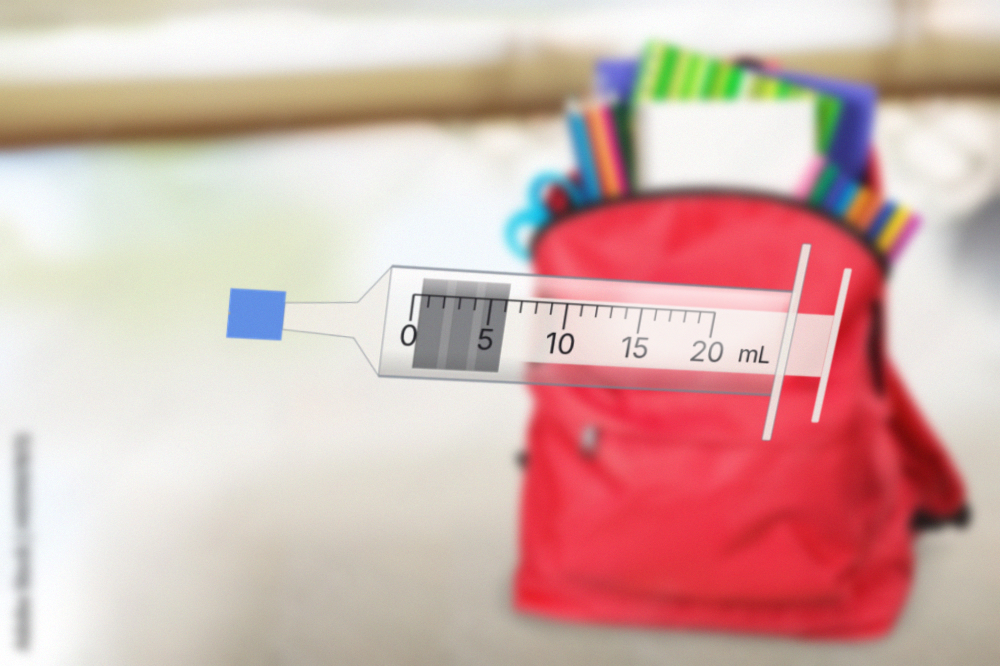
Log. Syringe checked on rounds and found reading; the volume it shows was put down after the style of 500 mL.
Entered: 0.5 mL
